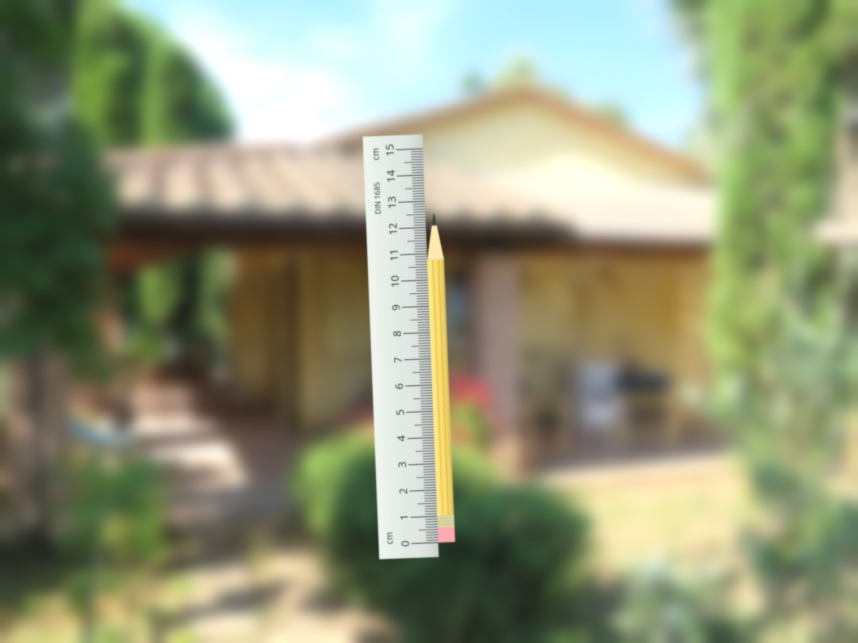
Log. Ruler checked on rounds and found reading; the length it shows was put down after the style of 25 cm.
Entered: 12.5 cm
